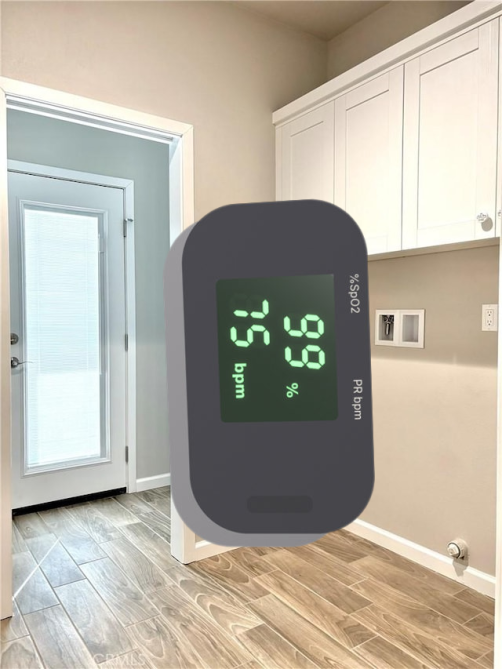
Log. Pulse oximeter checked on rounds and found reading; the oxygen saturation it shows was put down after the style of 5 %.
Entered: 99 %
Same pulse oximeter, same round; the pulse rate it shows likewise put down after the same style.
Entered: 75 bpm
